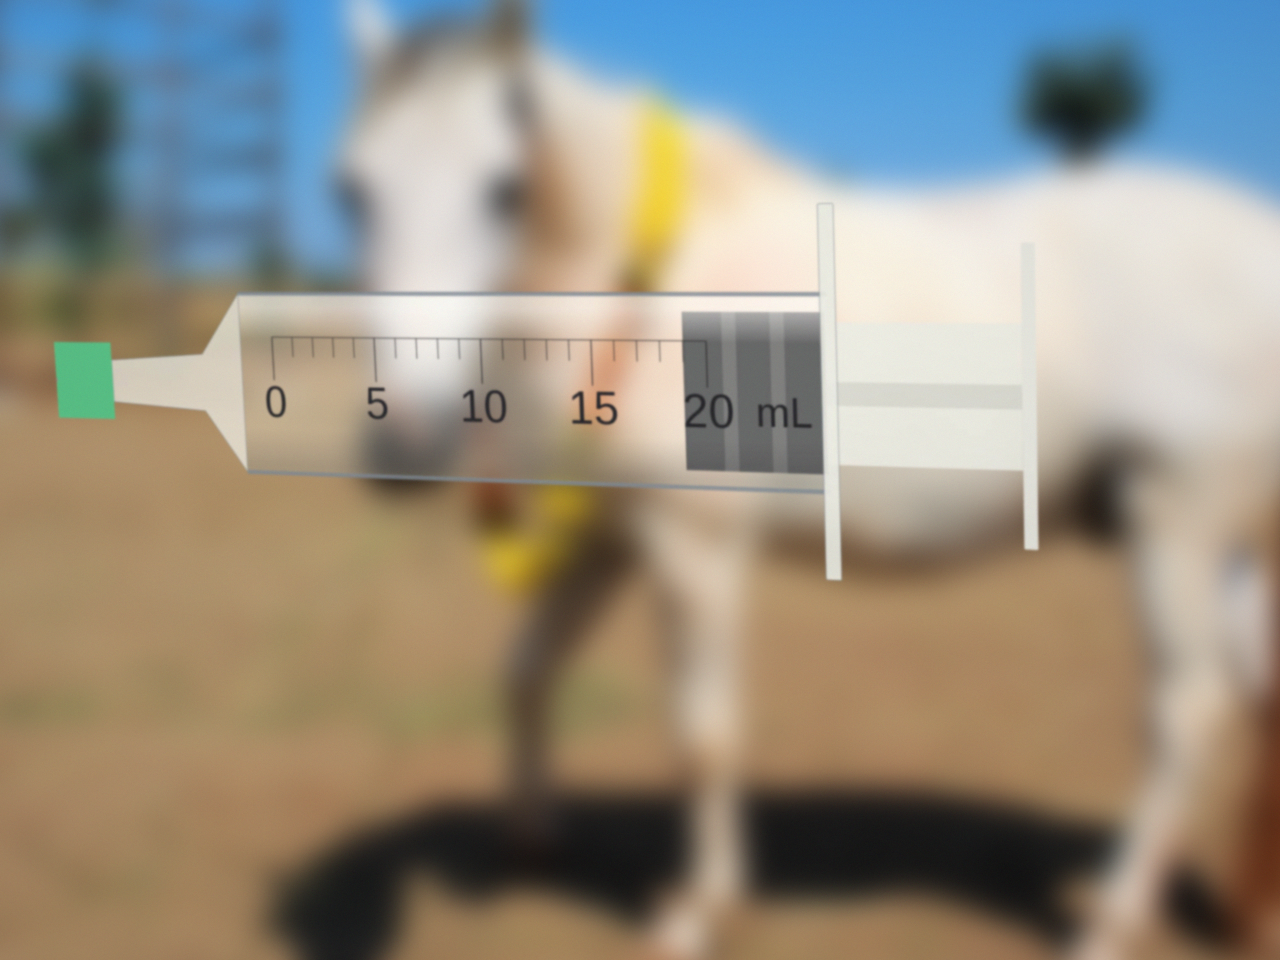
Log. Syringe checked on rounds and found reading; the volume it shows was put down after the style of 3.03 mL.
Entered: 19 mL
